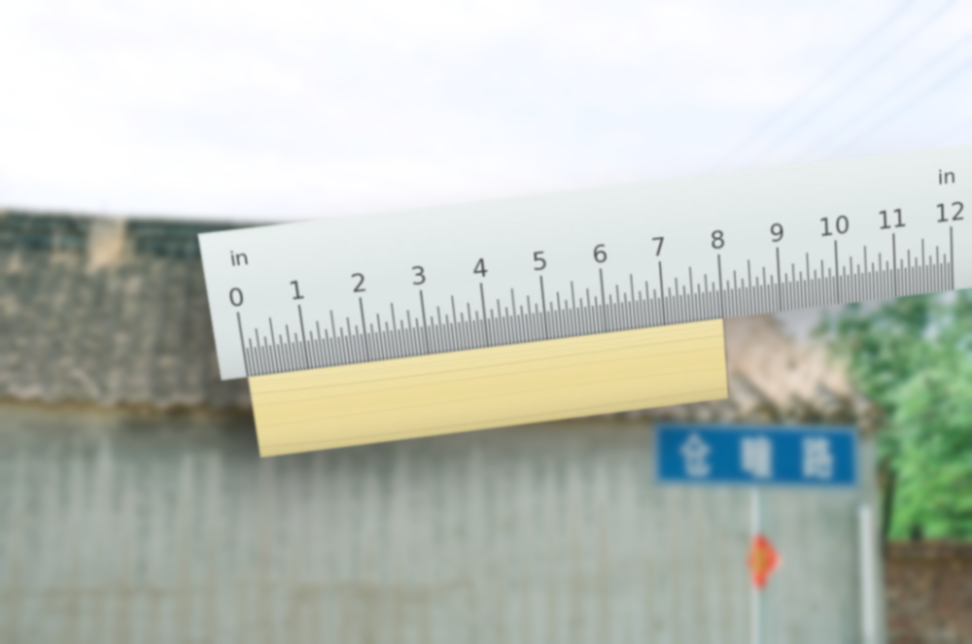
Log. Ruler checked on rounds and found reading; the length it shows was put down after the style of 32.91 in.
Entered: 8 in
